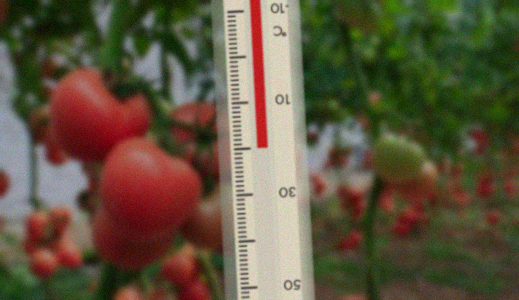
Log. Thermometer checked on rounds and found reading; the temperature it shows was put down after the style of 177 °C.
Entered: 20 °C
